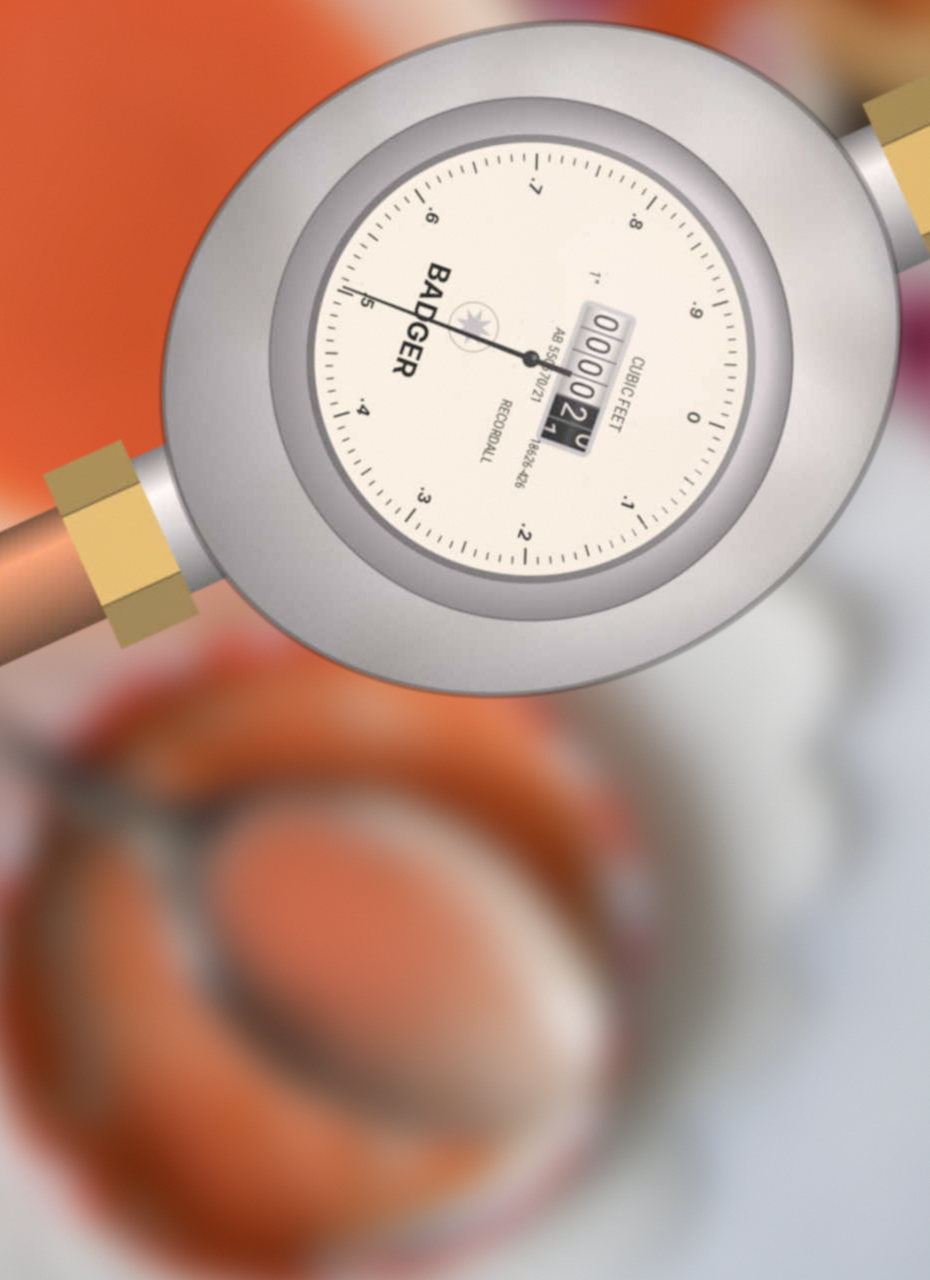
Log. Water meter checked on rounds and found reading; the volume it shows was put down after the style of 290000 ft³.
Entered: 20.50 ft³
